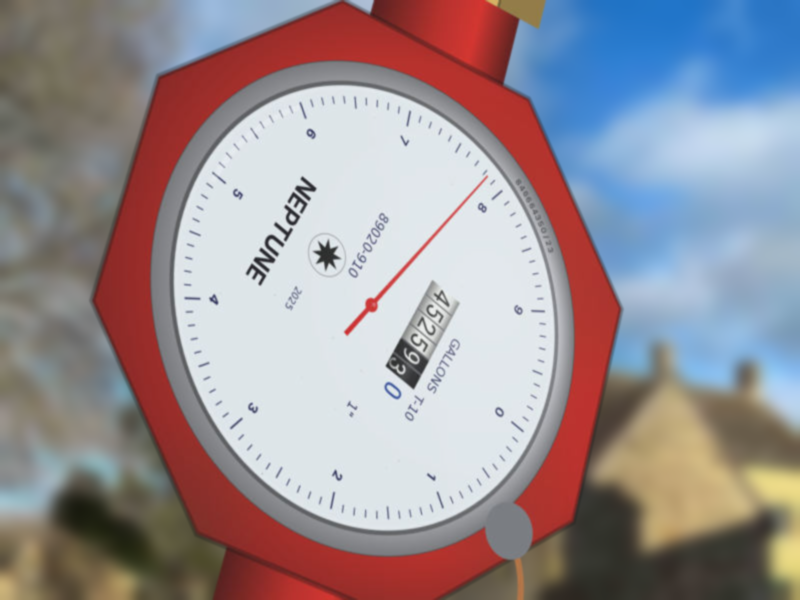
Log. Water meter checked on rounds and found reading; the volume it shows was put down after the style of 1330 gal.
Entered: 4525927.8 gal
